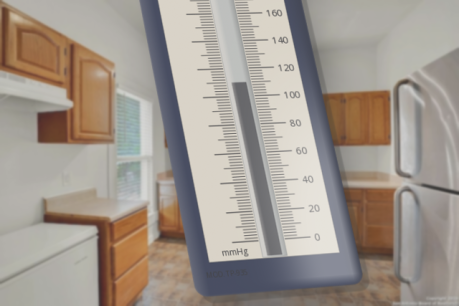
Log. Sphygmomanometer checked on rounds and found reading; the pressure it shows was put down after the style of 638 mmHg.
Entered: 110 mmHg
